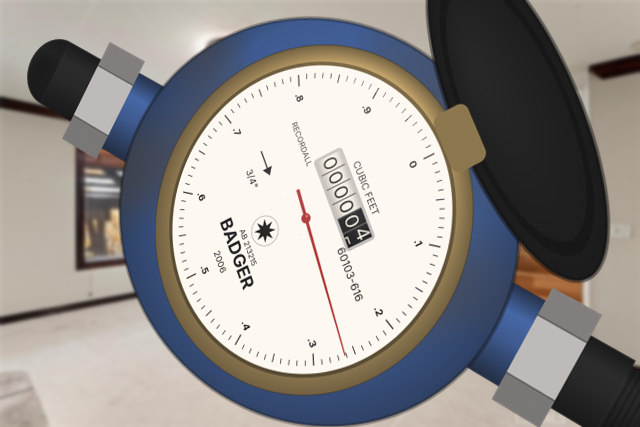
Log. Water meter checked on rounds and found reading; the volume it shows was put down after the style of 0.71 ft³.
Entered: 4.26 ft³
